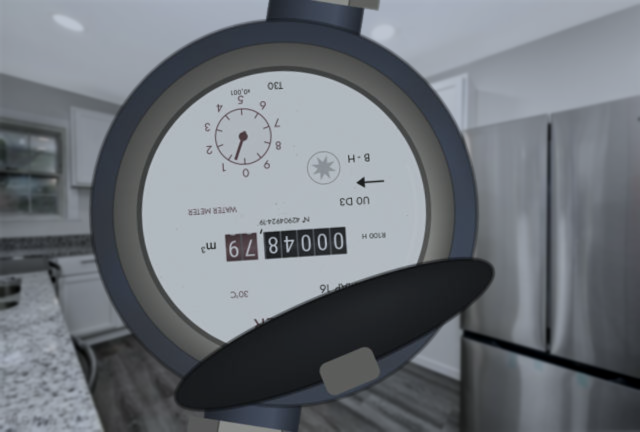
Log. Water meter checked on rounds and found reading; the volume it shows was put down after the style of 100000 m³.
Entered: 48.790 m³
